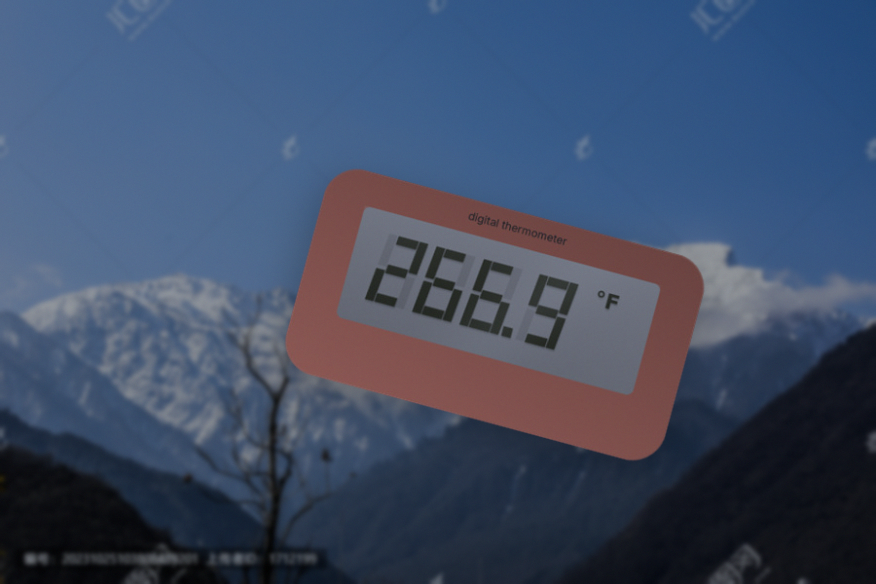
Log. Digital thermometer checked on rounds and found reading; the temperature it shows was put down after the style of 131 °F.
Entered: 266.9 °F
